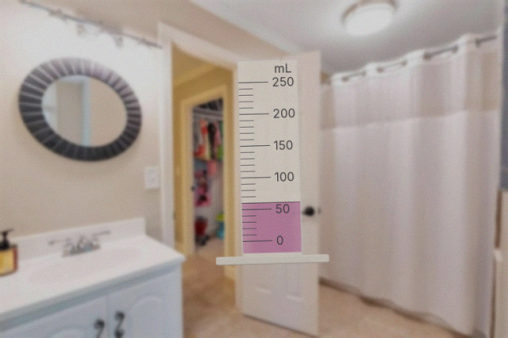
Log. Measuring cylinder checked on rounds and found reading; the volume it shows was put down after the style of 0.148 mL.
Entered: 60 mL
